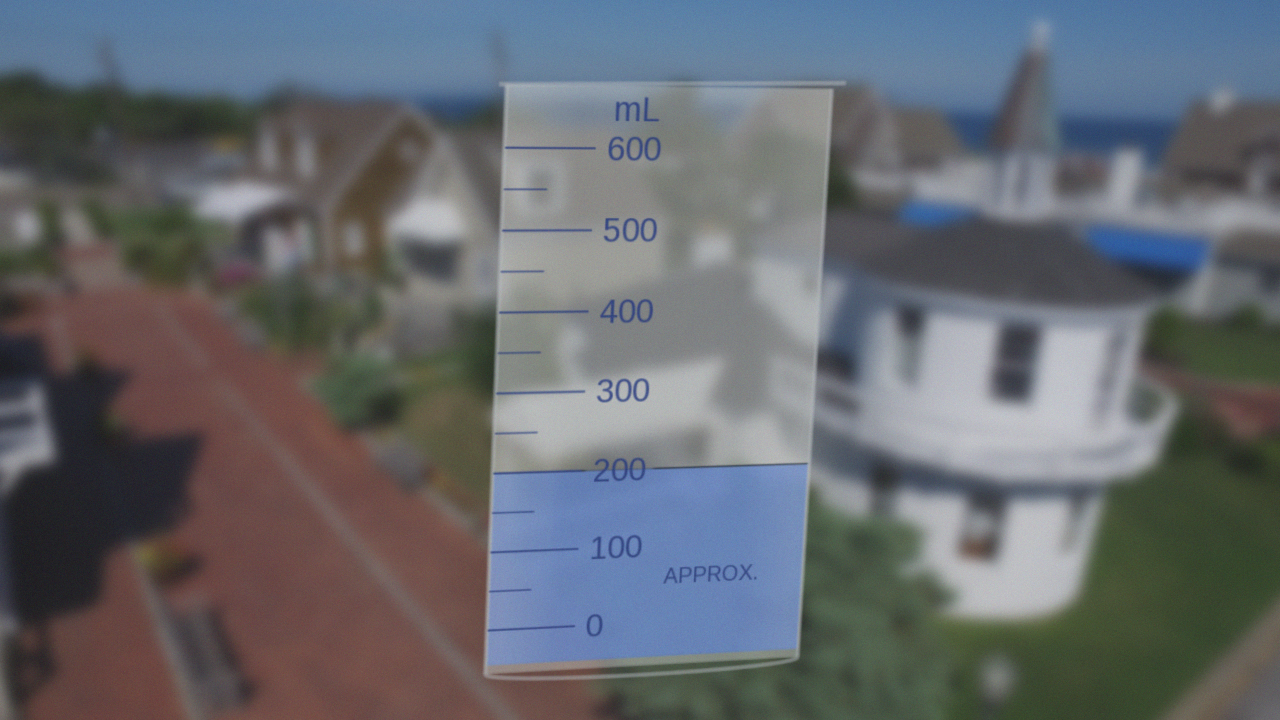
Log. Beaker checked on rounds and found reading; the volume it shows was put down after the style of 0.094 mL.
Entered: 200 mL
